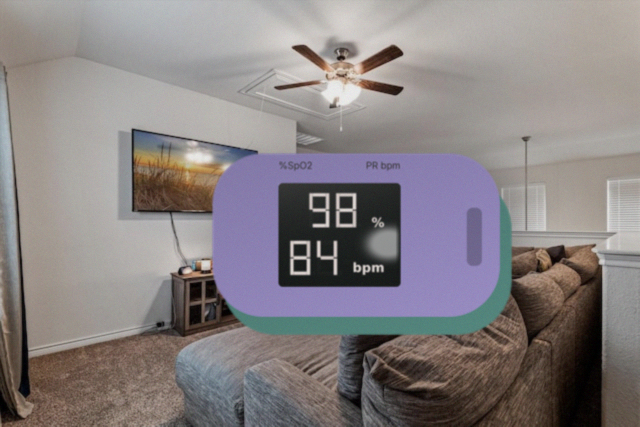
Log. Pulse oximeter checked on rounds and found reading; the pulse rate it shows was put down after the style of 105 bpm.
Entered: 84 bpm
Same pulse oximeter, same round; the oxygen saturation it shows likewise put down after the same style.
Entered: 98 %
